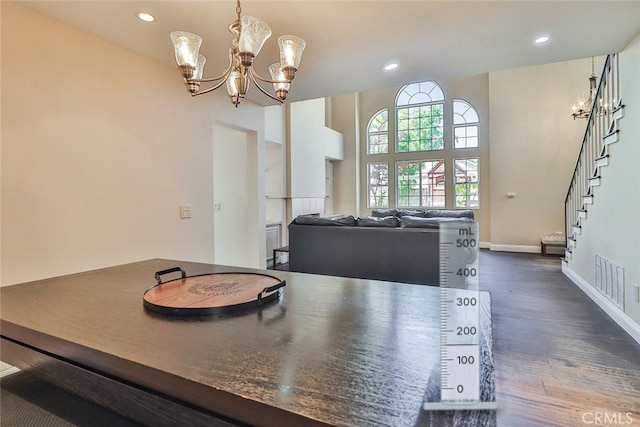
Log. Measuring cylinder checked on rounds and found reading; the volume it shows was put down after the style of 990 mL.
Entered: 150 mL
